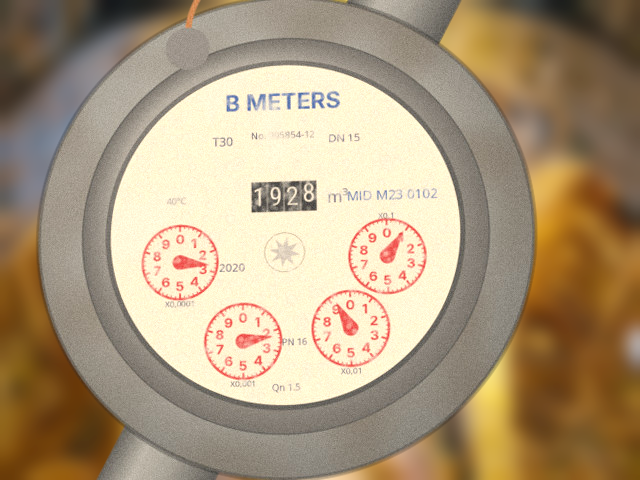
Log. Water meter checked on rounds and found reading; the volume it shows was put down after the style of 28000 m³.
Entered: 1928.0922 m³
